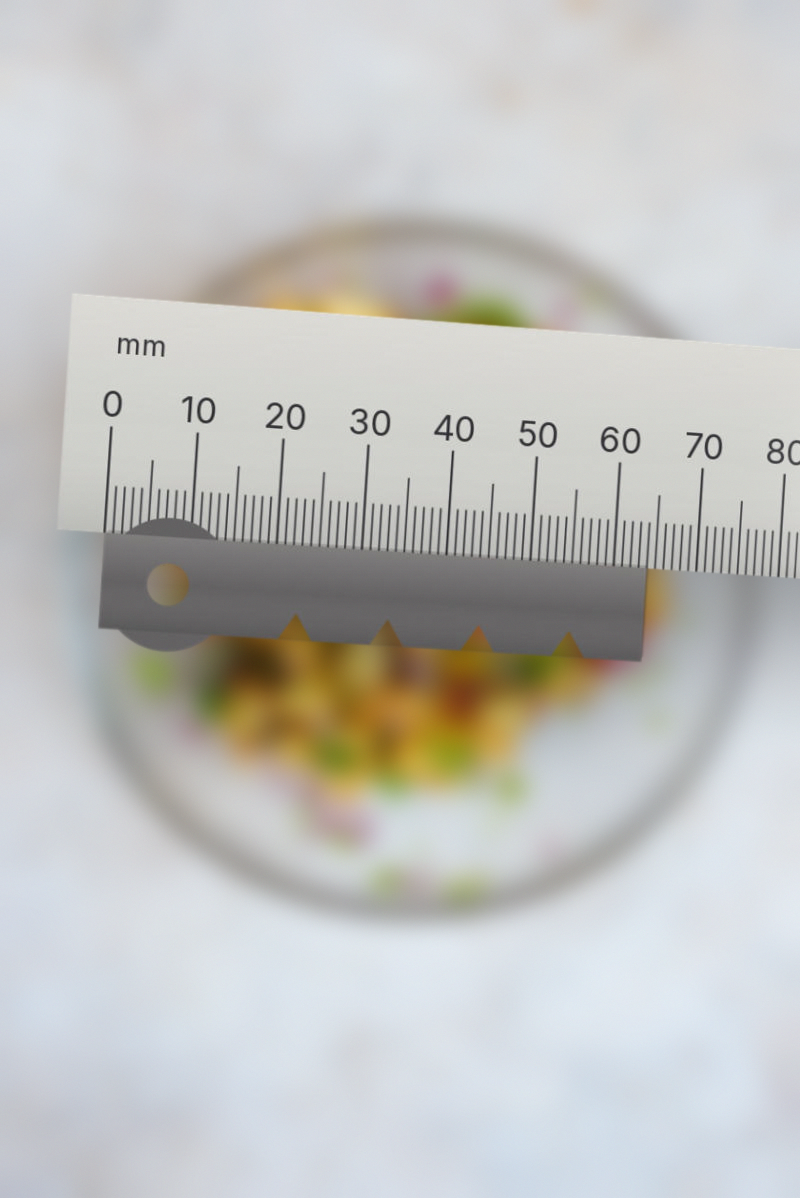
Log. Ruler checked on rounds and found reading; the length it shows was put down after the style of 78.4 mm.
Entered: 64 mm
